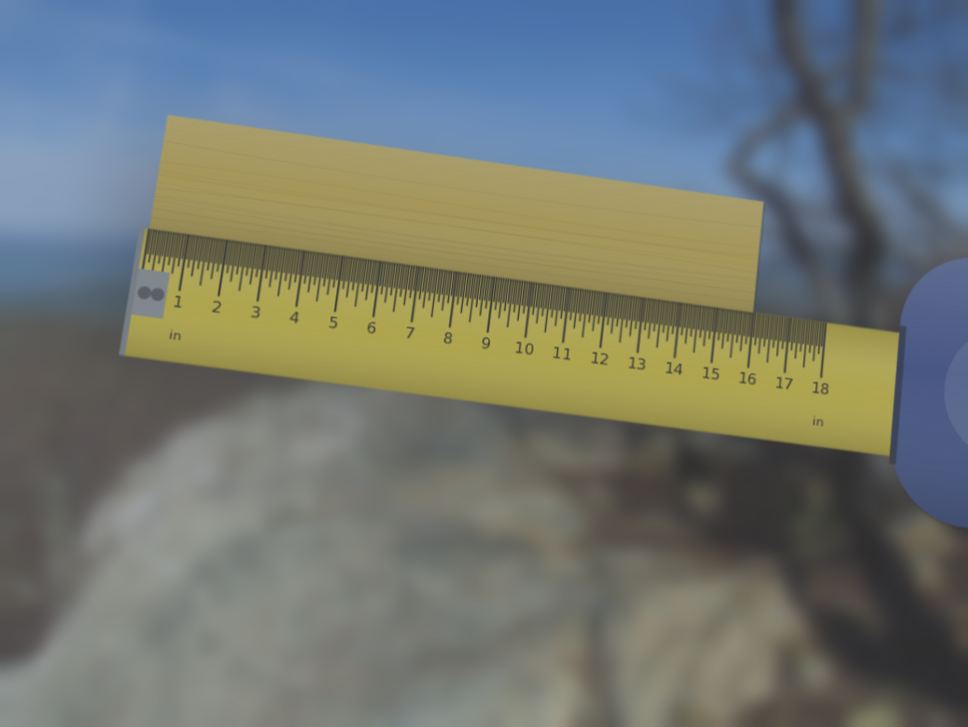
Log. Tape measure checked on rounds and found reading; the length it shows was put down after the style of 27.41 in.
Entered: 16 in
